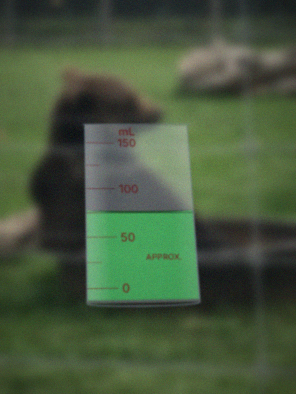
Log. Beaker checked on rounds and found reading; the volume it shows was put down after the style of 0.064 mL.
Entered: 75 mL
